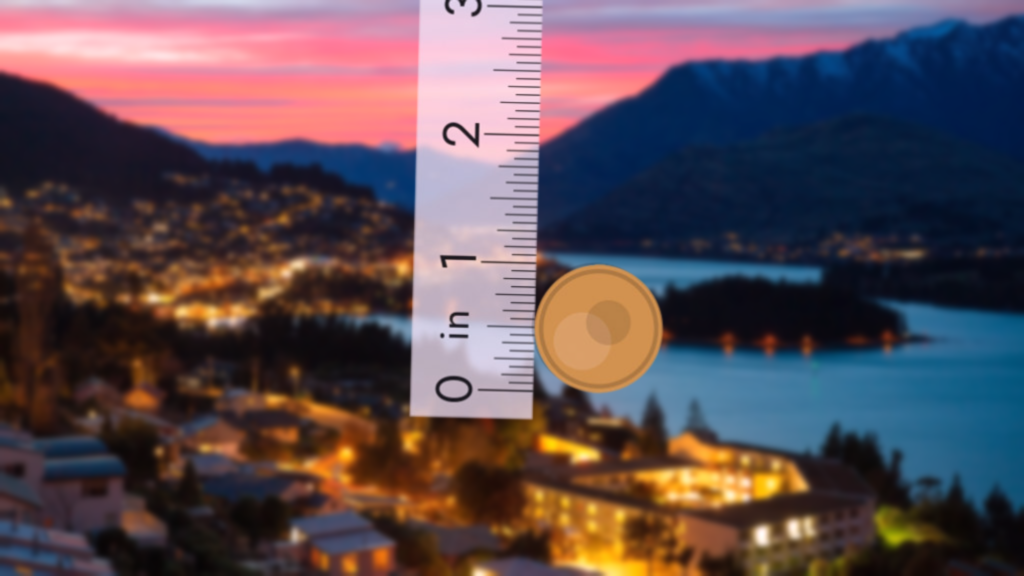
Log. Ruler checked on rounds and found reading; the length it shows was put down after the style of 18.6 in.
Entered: 1 in
